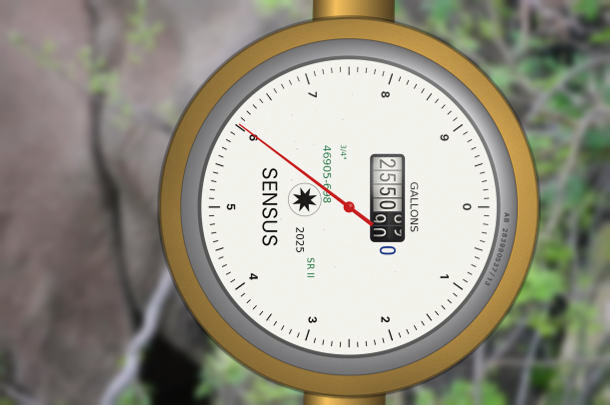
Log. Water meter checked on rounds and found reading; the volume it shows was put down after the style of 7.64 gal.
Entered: 2550896.0 gal
